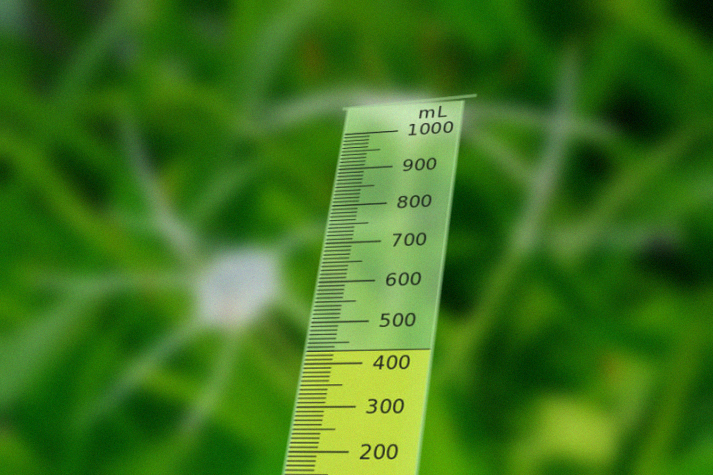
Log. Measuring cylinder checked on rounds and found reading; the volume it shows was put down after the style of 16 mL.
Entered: 430 mL
